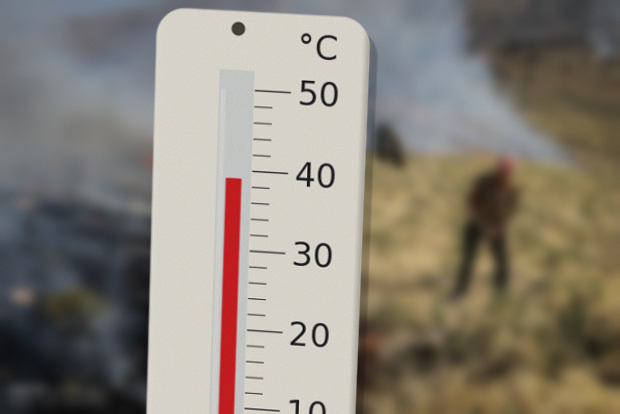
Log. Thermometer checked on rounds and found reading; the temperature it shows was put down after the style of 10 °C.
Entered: 39 °C
